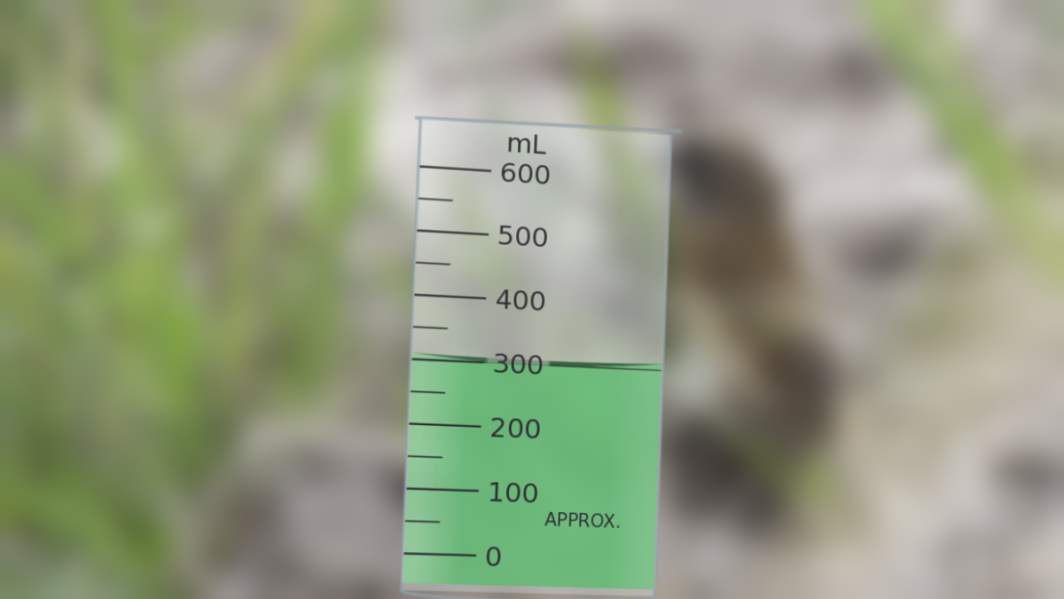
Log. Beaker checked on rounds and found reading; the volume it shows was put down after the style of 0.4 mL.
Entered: 300 mL
